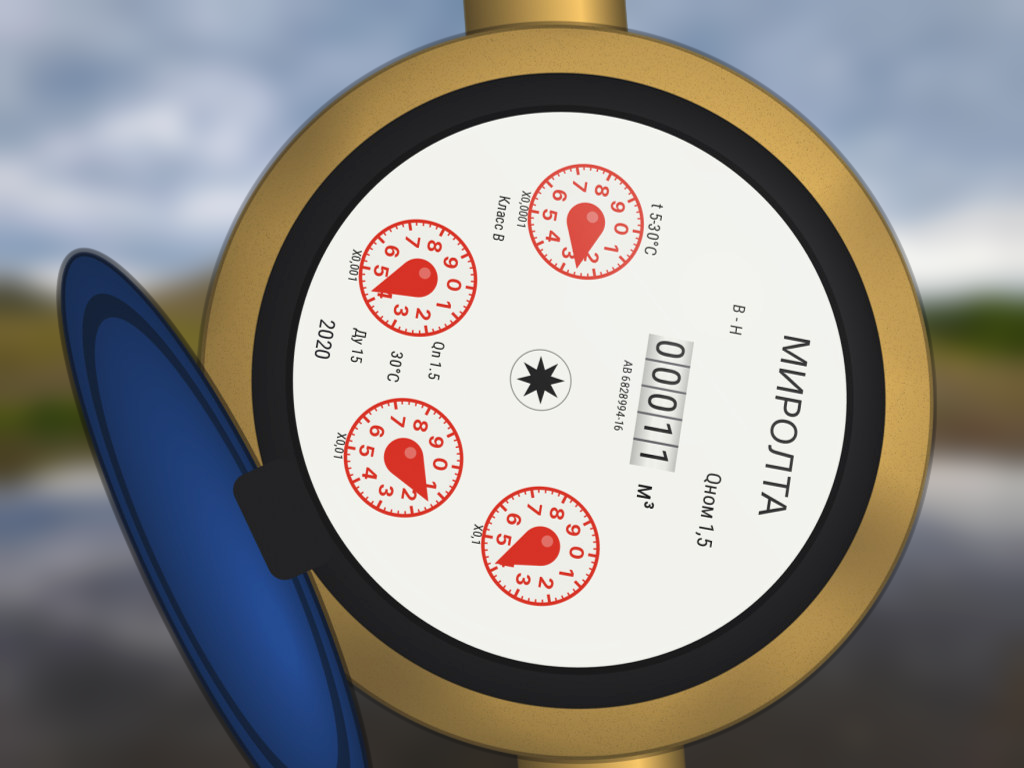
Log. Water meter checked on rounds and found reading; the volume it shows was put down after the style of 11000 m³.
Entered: 11.4142 m³
